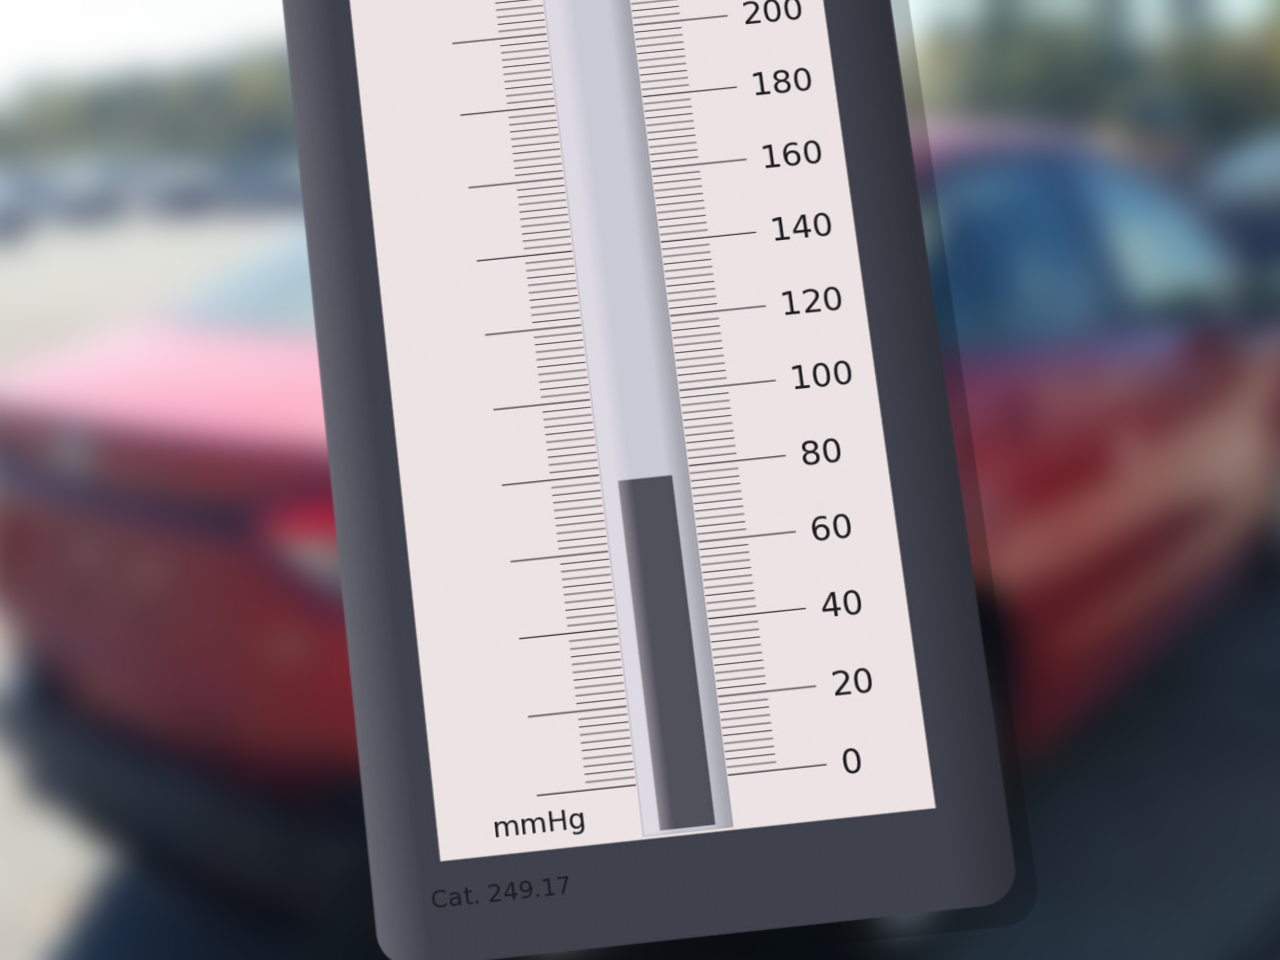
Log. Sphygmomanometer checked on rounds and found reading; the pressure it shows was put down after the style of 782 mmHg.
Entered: 78 mmHg
